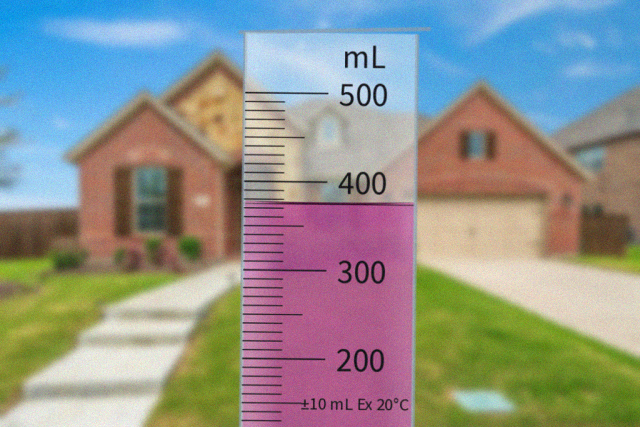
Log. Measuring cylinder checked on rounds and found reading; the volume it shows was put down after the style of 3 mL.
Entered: 375 mL
